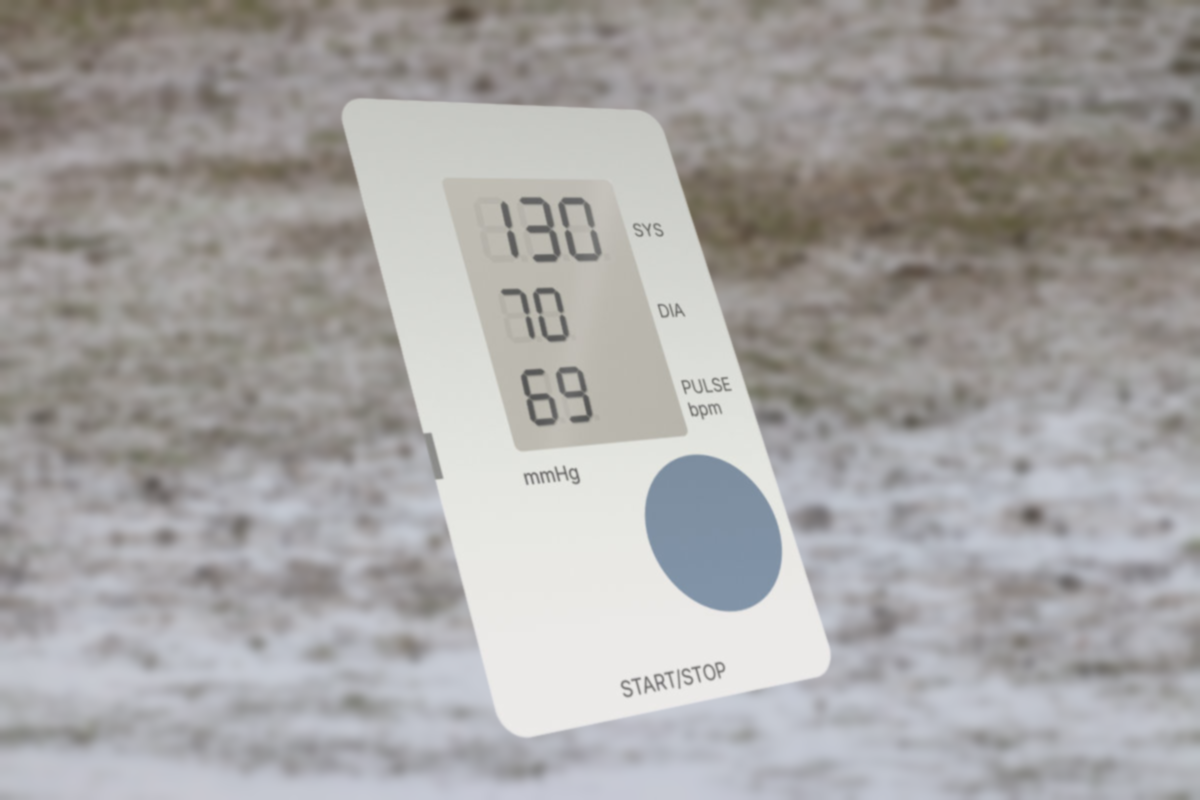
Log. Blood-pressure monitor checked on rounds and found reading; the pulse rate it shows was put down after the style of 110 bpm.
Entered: 69 bpm
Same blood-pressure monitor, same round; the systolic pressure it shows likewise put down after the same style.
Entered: 130 mmHg
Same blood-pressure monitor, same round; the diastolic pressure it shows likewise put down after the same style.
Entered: 70 mmHg
